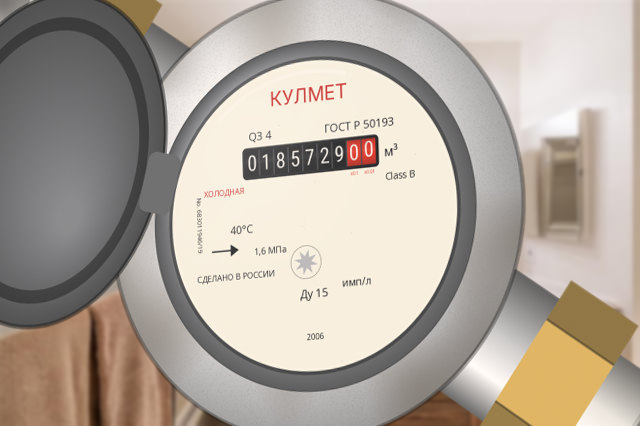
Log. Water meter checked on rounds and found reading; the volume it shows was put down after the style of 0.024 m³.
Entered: 185729.00 m³
